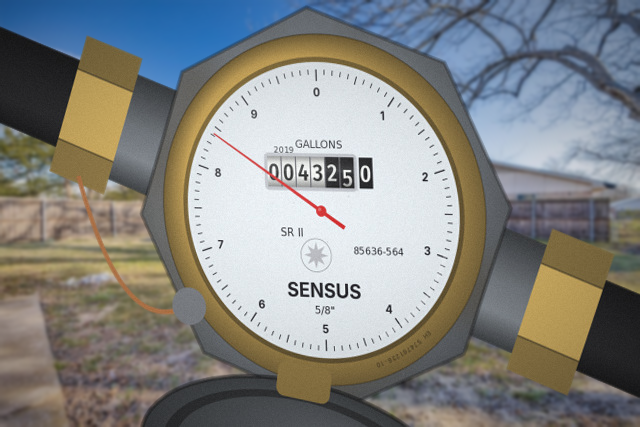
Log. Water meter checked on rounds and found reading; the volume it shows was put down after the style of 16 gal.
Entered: 43248.4 gal
